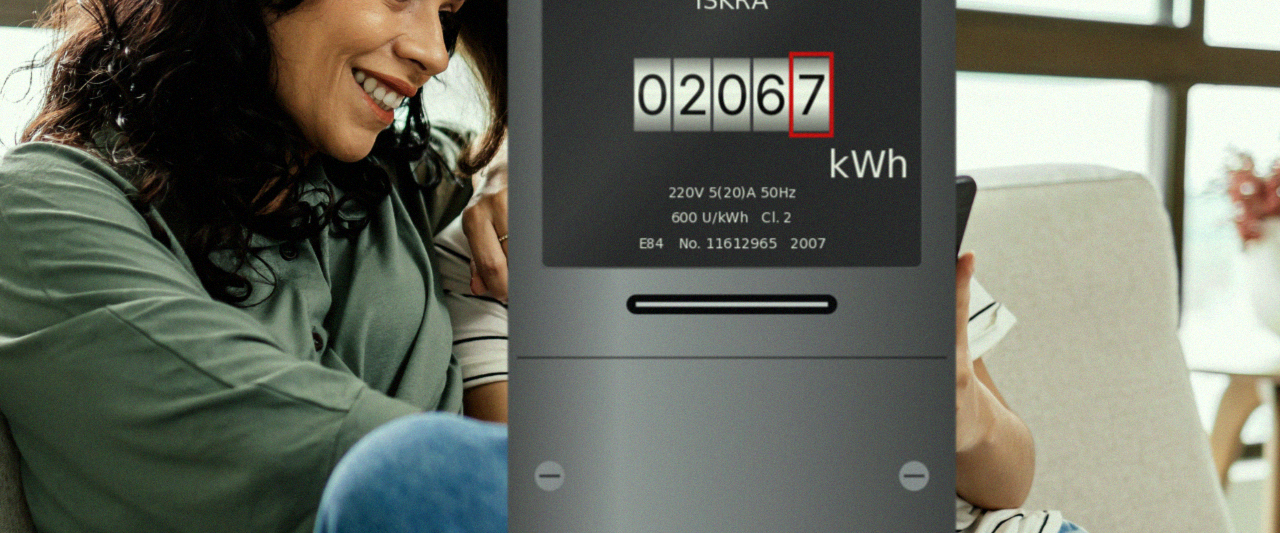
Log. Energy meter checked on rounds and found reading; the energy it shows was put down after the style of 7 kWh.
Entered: 206.7 kWh
